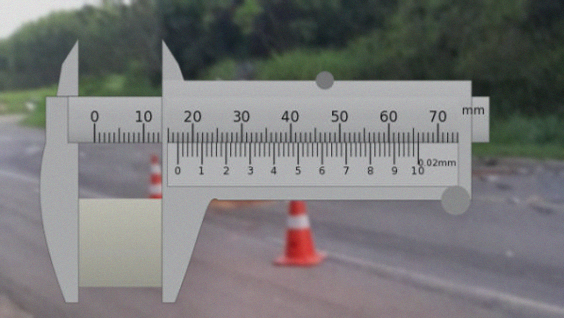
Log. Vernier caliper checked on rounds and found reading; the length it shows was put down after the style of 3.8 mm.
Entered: 17.0 mm
